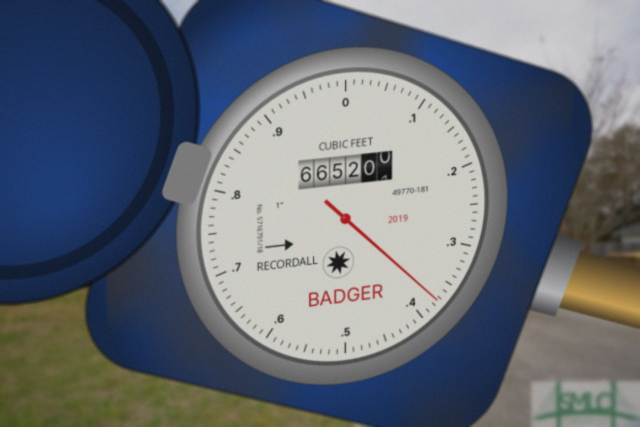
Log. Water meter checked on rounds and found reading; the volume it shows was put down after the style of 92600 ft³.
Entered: 665200.37 ft³
